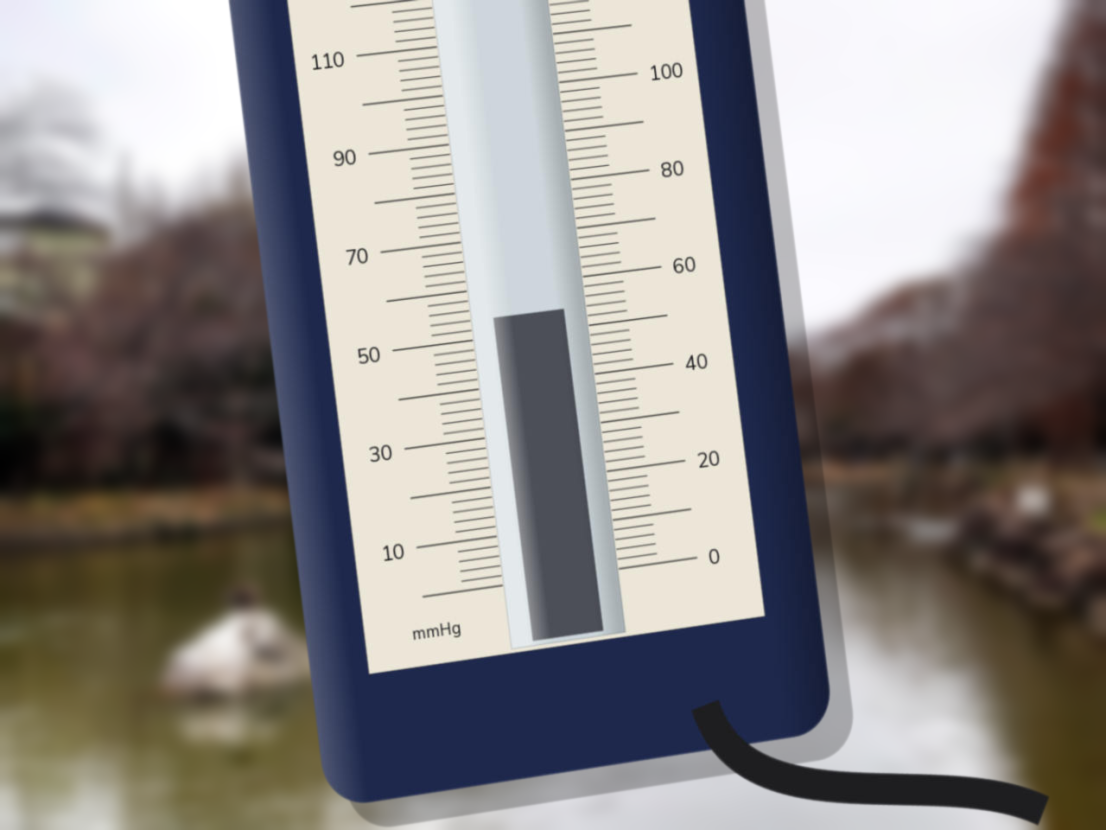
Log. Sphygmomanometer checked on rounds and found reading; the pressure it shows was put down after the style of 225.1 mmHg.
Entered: 54 mmHg
